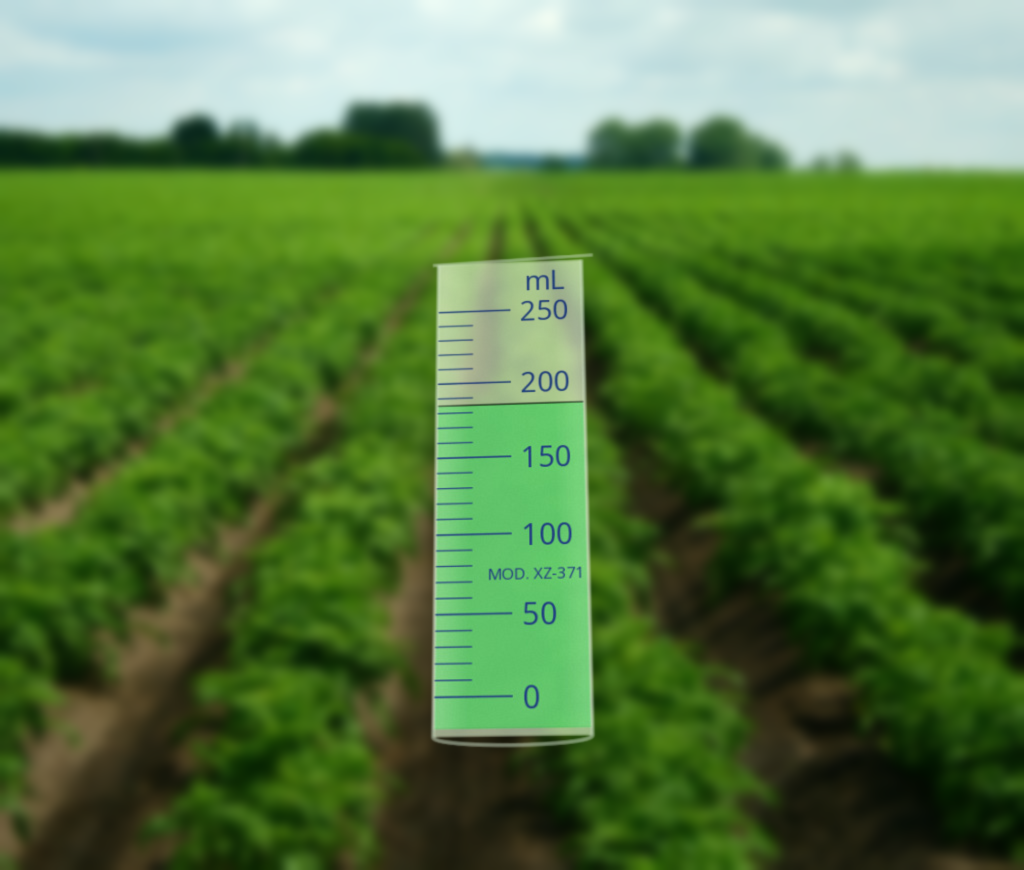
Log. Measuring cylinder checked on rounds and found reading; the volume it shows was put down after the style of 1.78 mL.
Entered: 185 mL
